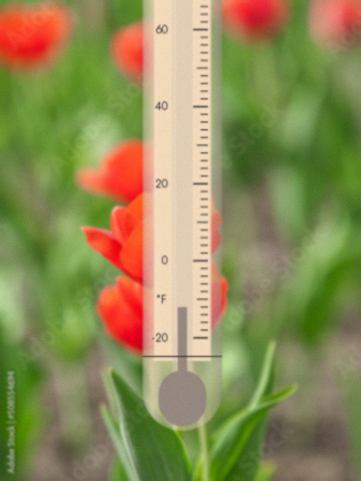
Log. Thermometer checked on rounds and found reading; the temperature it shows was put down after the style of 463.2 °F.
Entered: -12 °F
